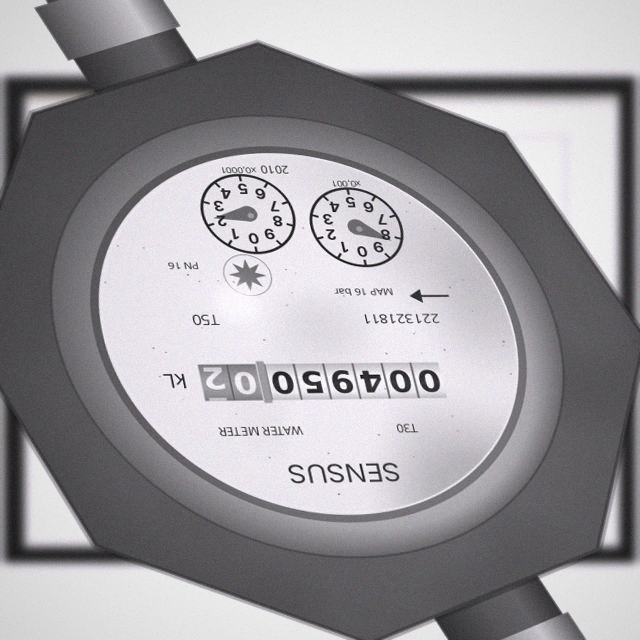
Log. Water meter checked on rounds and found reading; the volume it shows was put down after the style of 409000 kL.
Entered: 4950.0182 kL
